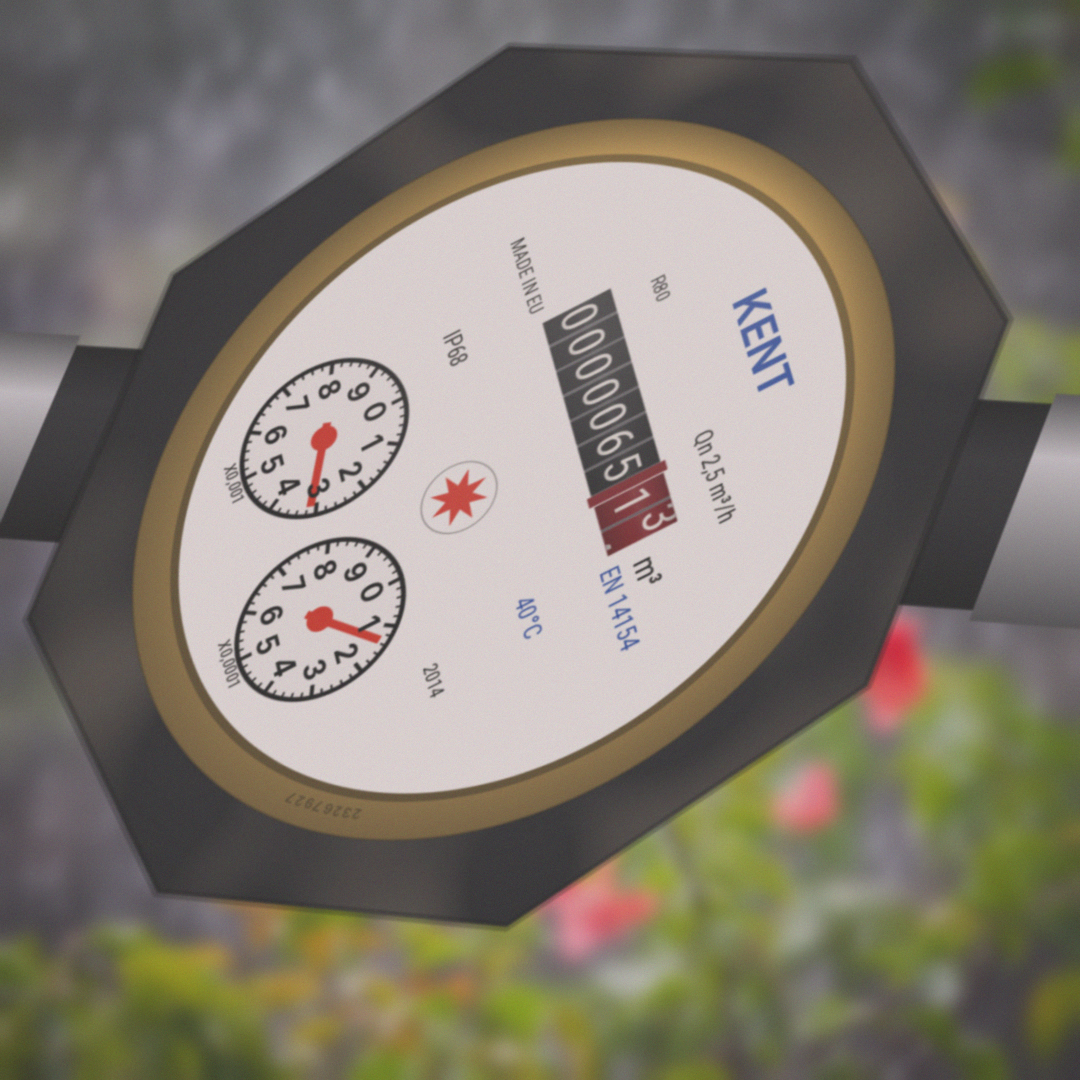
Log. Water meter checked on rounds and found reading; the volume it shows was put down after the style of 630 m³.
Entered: 65.1331 m³
